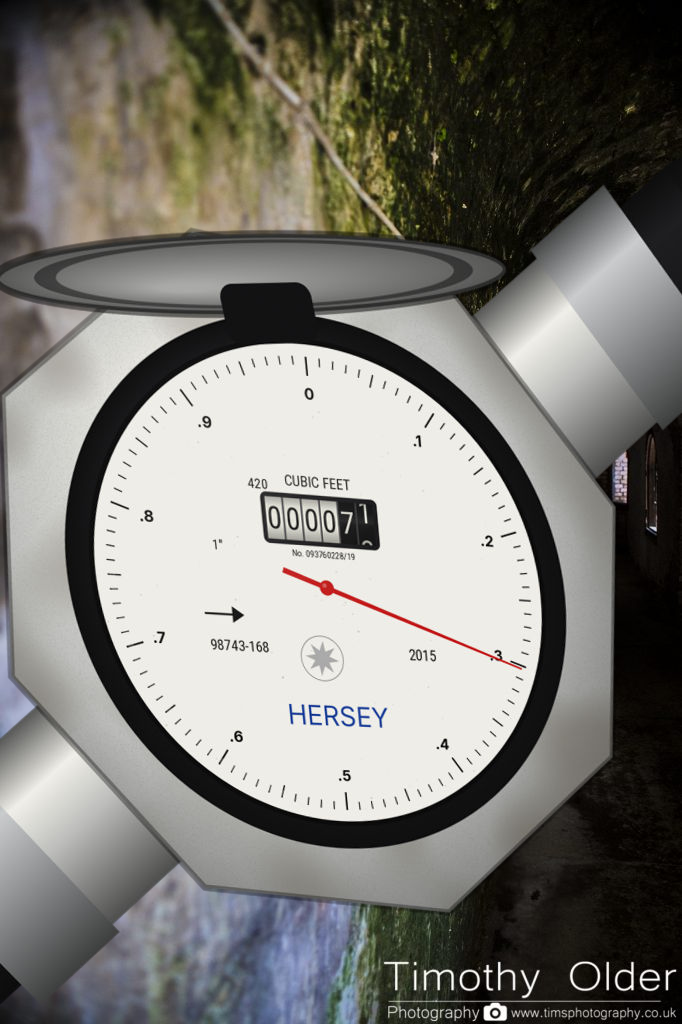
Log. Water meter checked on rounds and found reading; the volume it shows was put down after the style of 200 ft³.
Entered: 71.30 ft³
